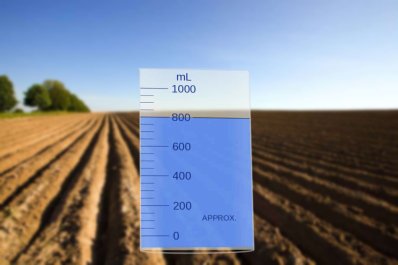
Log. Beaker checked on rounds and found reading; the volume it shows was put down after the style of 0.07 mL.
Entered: 800 mL
